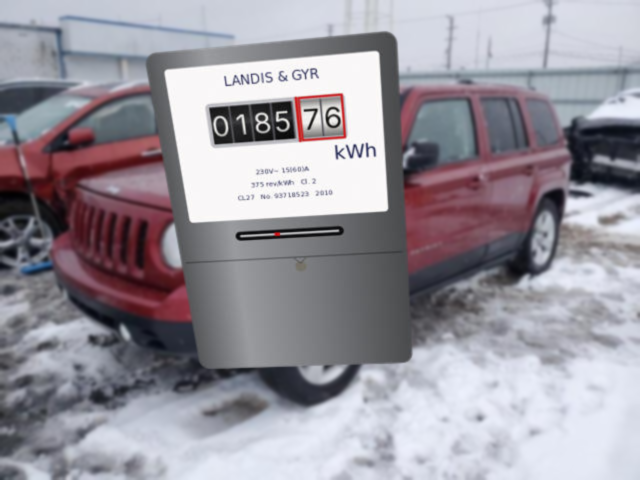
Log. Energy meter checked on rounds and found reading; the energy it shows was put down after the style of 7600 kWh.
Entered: 185.76 kWh
